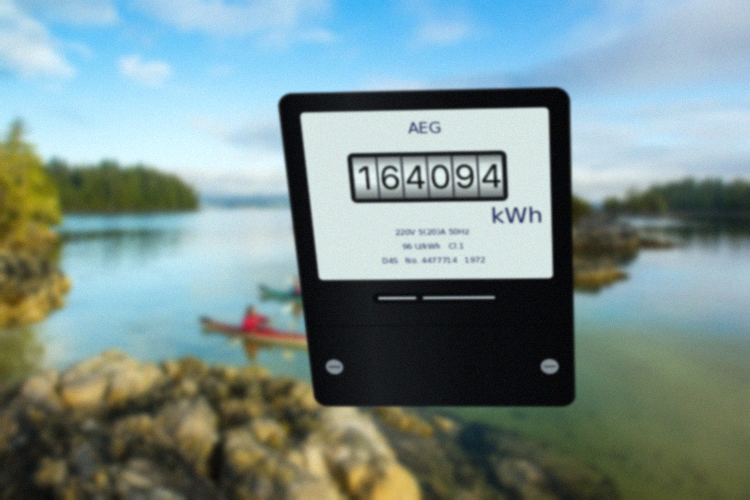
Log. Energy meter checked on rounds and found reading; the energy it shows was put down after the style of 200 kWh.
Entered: 164094 kWh
